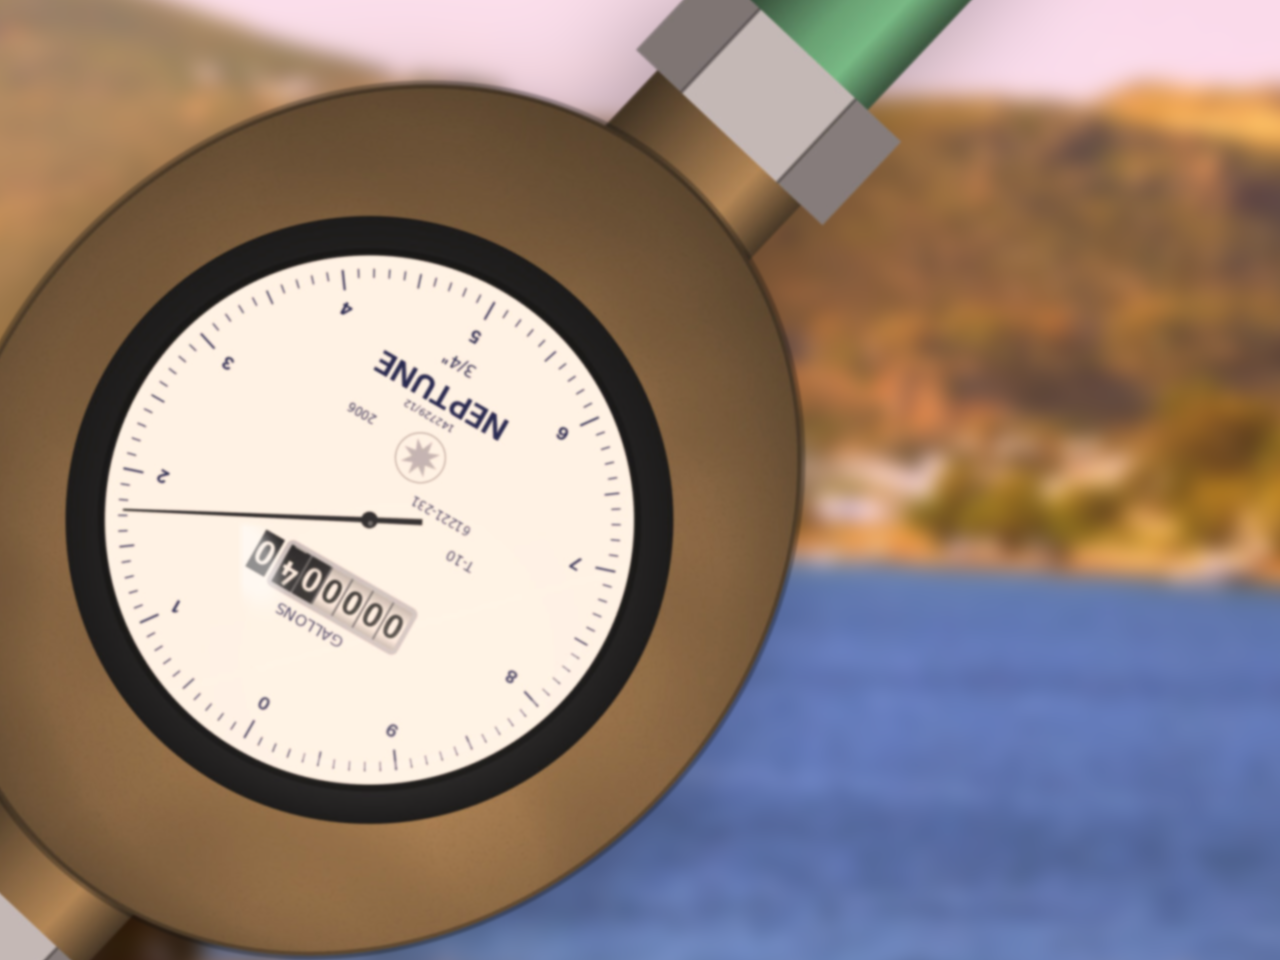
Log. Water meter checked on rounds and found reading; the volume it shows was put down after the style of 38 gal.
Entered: 41.7 gal
